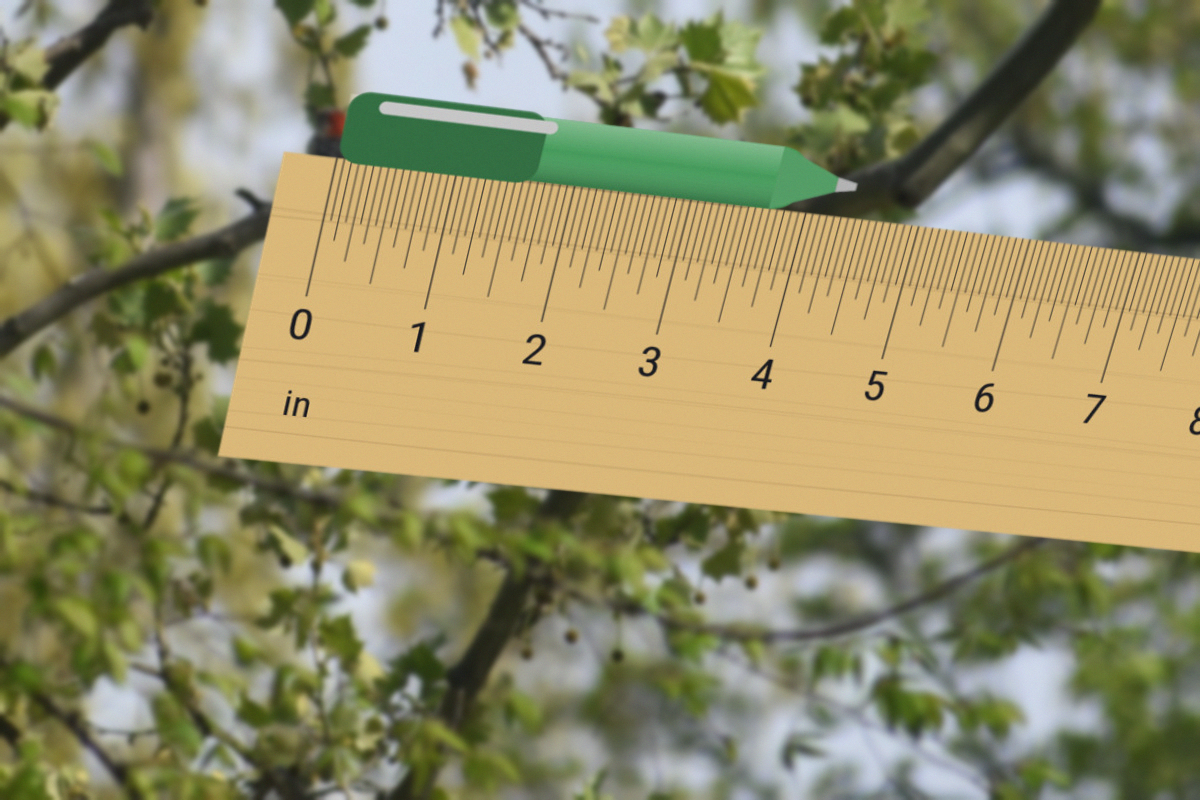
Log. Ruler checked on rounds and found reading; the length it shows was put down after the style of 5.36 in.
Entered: 4.375 in
